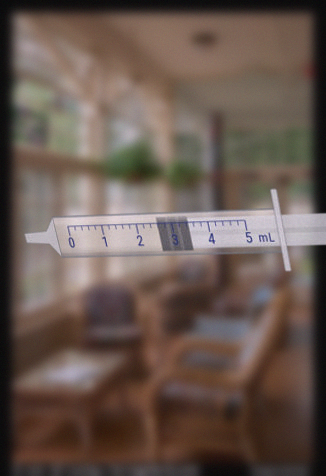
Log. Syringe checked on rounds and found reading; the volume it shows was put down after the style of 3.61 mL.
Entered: 2.6 mL
